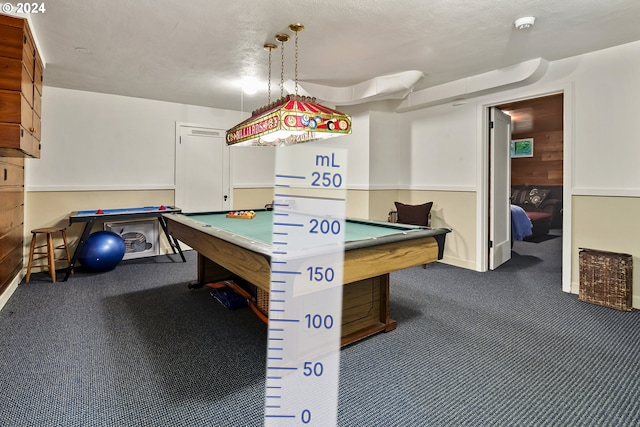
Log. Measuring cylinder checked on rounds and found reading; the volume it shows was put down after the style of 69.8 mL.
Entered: 230 mL
